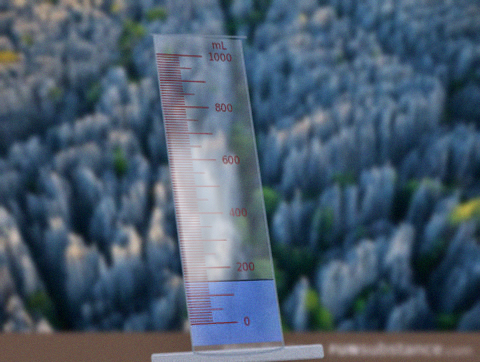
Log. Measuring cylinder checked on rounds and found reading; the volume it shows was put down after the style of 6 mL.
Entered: 150 mL
